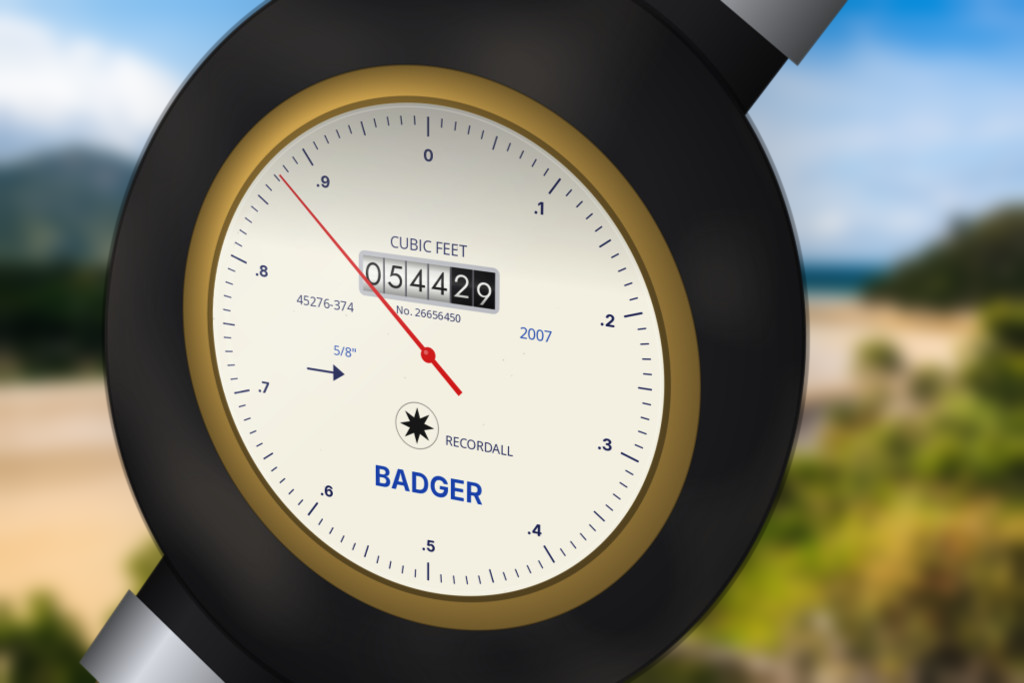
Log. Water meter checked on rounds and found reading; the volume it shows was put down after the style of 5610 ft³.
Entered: 54428.87 ft³
